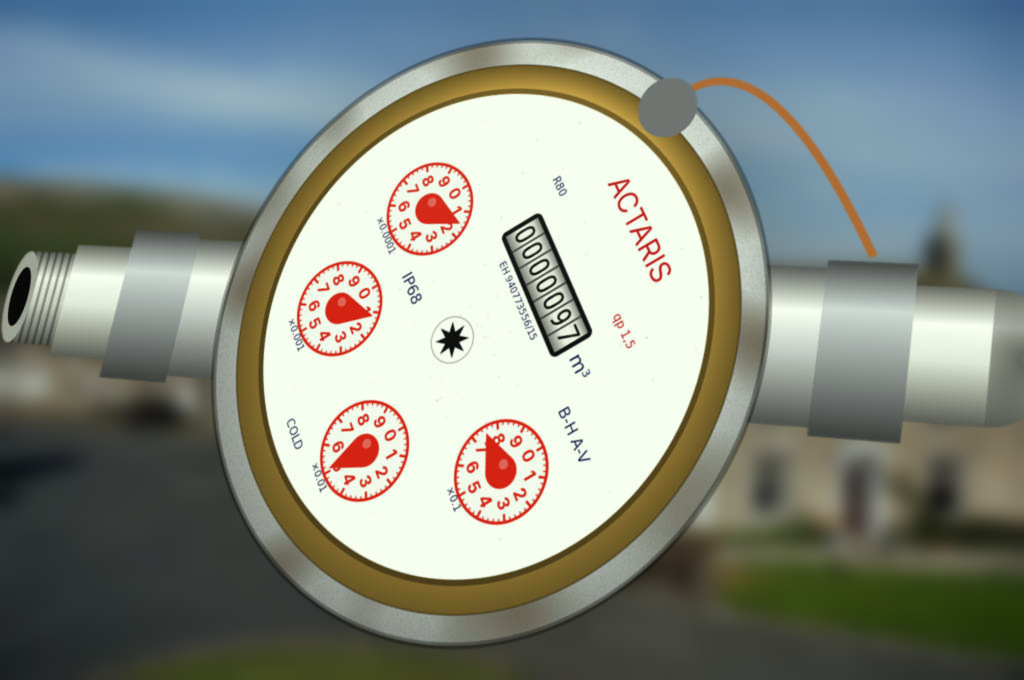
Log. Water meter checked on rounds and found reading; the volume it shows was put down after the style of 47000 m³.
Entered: 97.7511 m³
